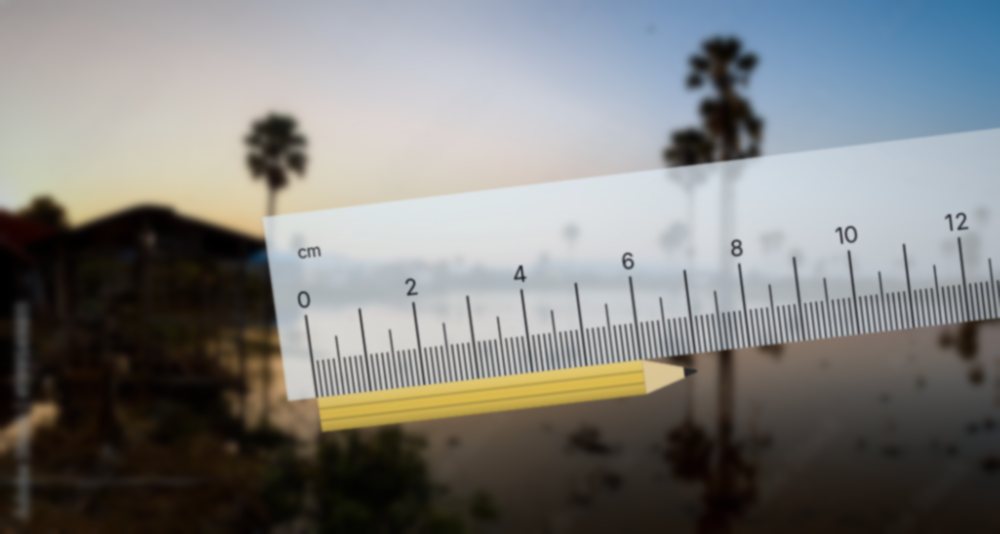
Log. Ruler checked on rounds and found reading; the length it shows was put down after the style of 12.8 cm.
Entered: 7 cm
